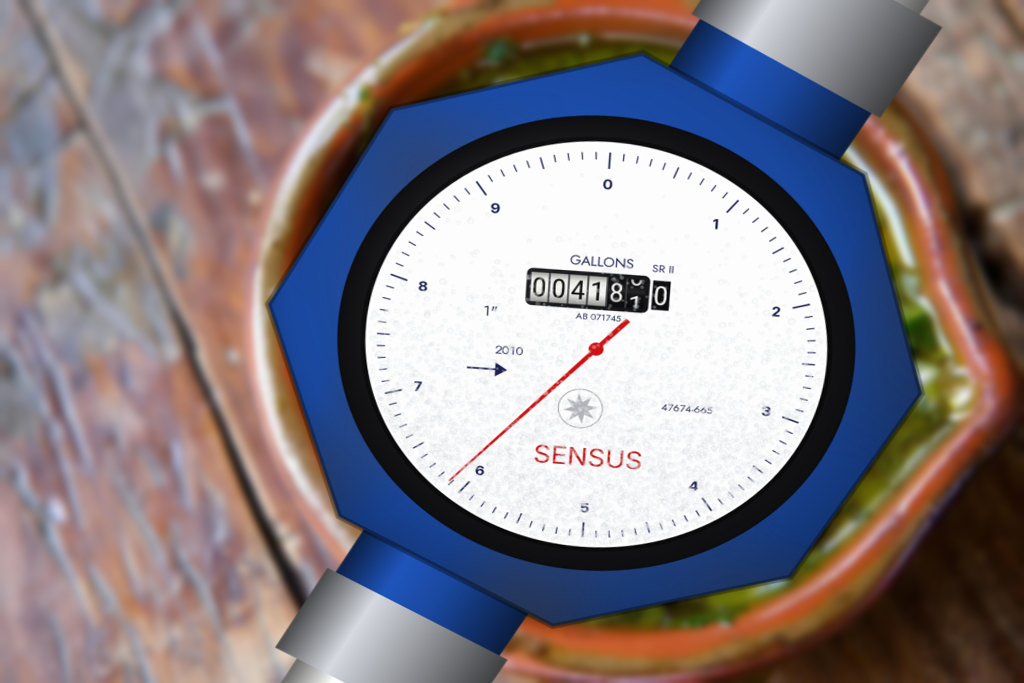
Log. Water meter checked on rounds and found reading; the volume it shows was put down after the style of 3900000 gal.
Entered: 41806.1 gal
